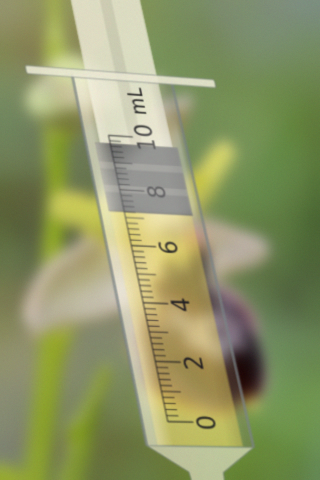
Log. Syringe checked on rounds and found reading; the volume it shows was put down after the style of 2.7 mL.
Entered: 7.2 mL
